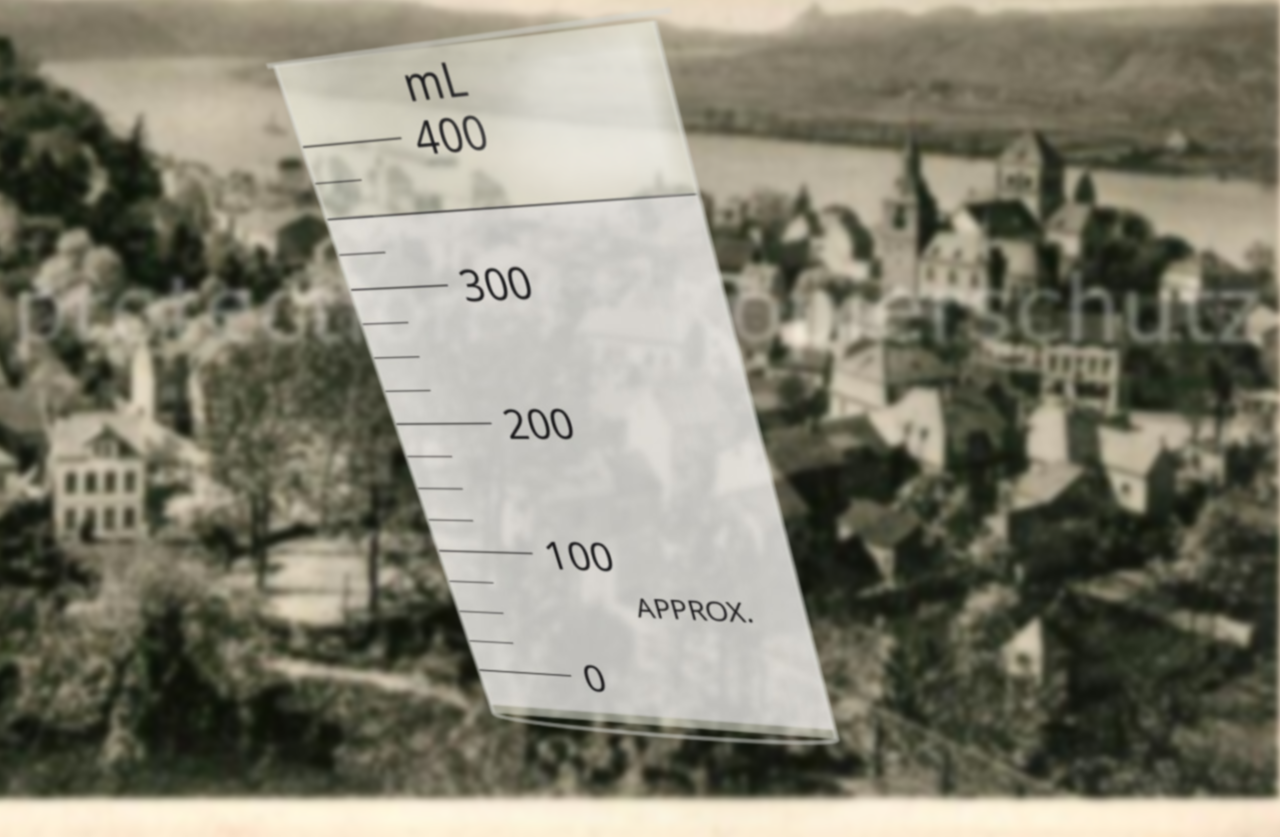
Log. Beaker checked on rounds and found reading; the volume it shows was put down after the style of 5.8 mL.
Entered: 350 mL
